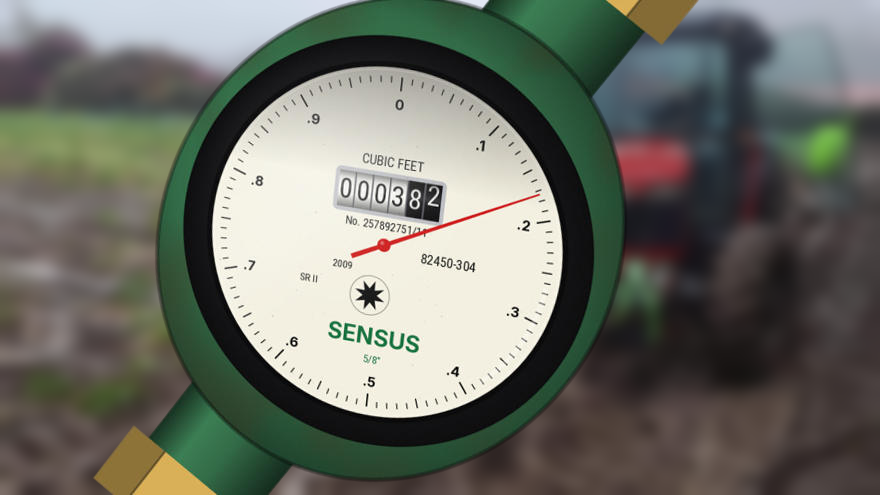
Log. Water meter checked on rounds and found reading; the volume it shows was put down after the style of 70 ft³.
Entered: 382.17 ft³
